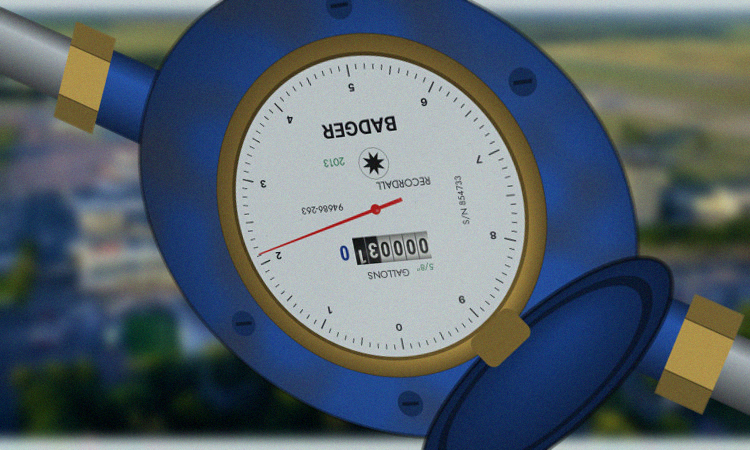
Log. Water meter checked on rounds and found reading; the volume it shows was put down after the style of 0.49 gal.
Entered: 312.1 gal
